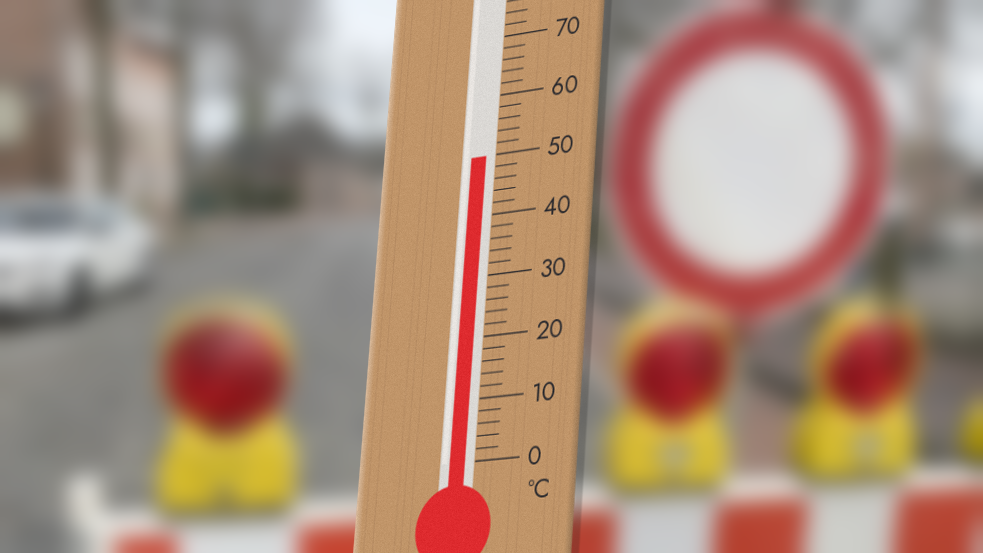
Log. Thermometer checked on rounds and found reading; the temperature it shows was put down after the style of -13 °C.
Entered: 50 °C
